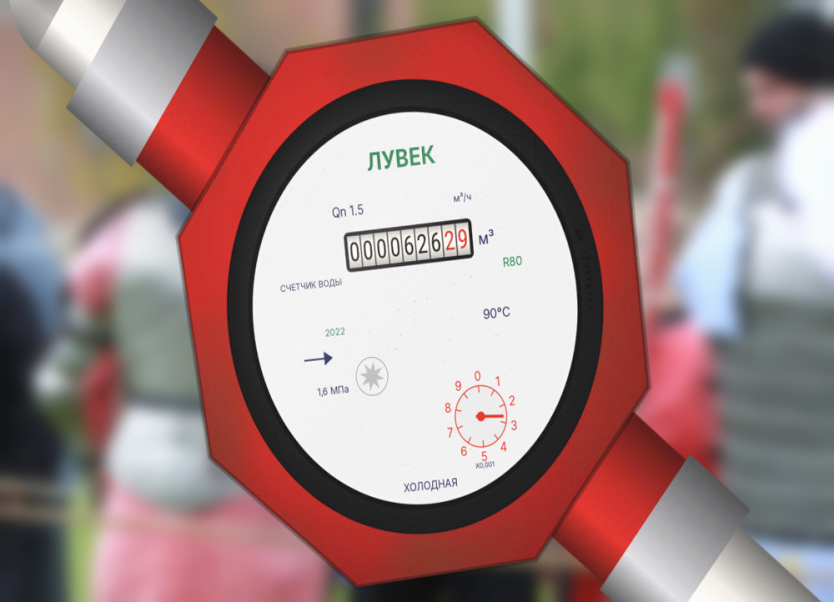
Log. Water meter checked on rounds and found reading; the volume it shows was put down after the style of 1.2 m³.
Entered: 626.292 m³
